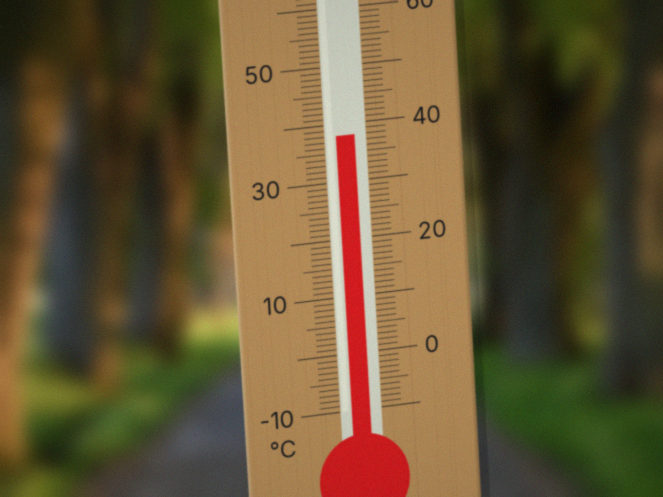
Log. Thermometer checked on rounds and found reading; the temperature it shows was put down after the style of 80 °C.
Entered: 38 °C
